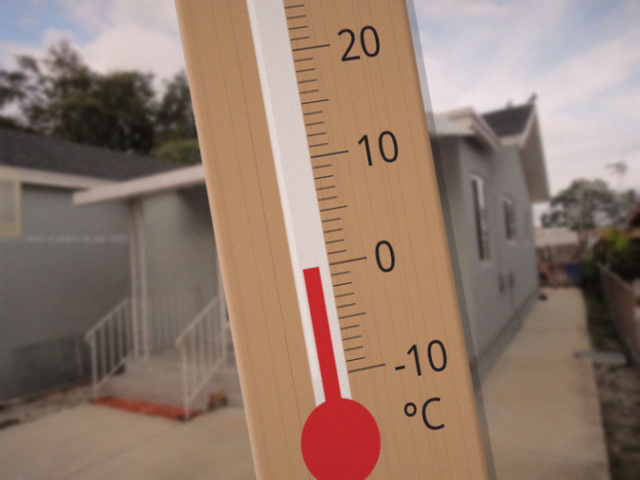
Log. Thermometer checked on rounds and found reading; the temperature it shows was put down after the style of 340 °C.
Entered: 0 °C
